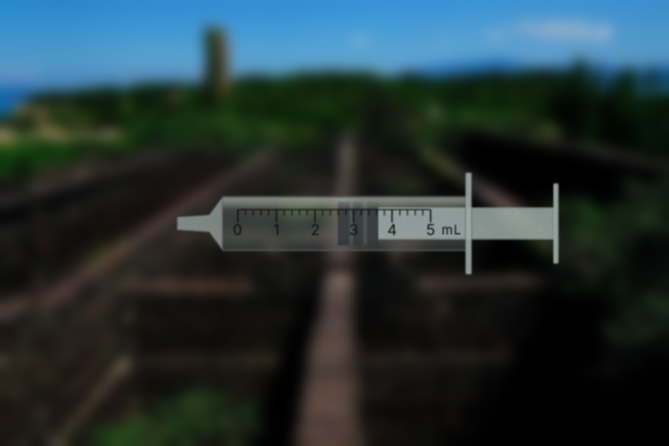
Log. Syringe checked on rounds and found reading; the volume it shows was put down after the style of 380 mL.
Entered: 2.6 mL
